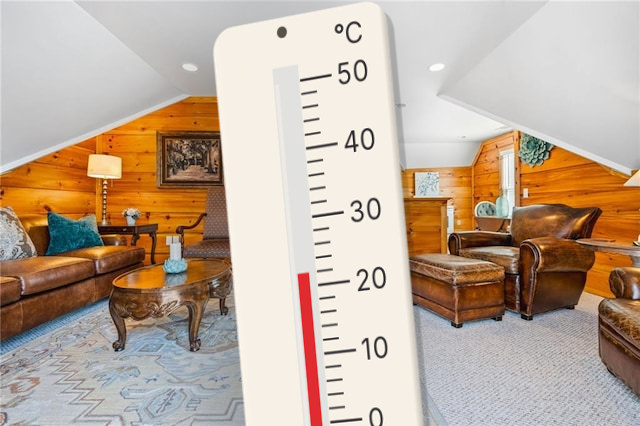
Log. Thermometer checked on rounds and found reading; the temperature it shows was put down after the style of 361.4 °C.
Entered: 22 °C
